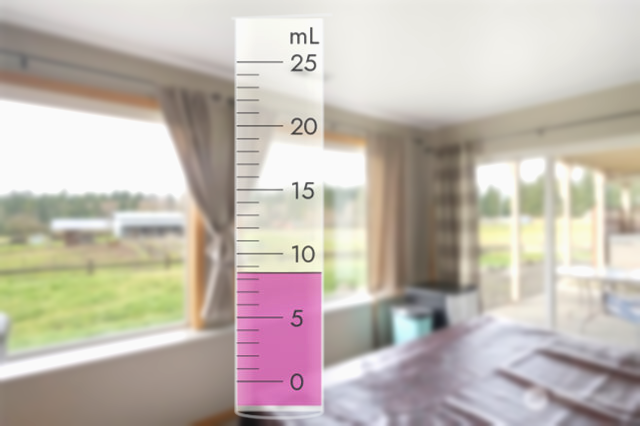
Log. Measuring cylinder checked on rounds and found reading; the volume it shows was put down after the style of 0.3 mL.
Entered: 8.5 mL
